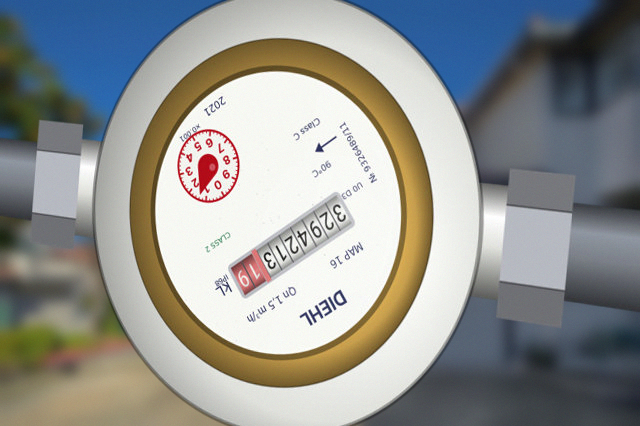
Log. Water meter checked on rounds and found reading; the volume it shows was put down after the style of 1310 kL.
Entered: 3294213.191 kL
